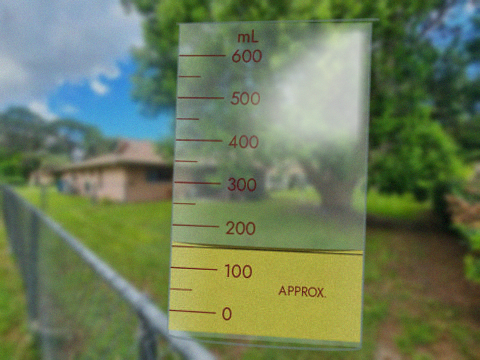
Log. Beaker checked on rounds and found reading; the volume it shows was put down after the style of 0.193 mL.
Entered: 150 mL
